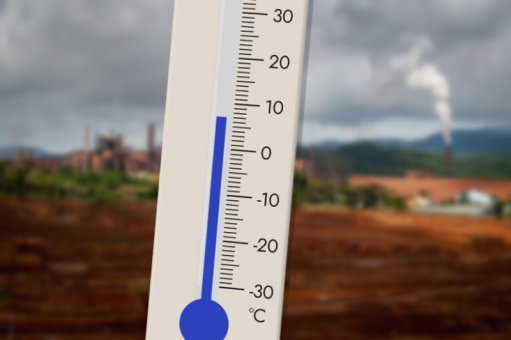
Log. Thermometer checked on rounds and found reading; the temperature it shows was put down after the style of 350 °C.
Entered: 7 °C
